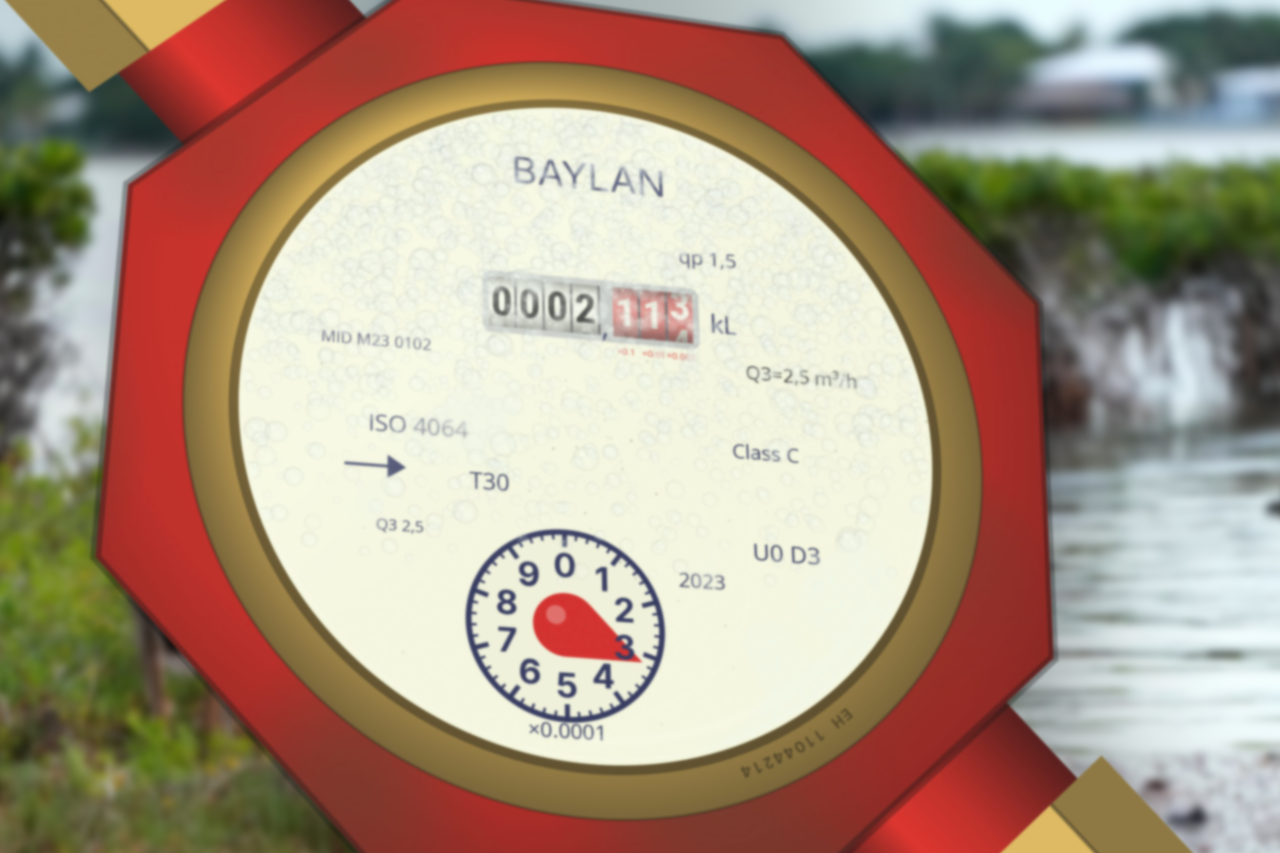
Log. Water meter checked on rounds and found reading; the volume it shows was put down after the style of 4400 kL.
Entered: 2.1133 kL
